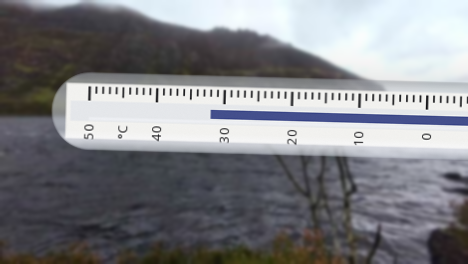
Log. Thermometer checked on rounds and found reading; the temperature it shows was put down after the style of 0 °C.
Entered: 32 °C
